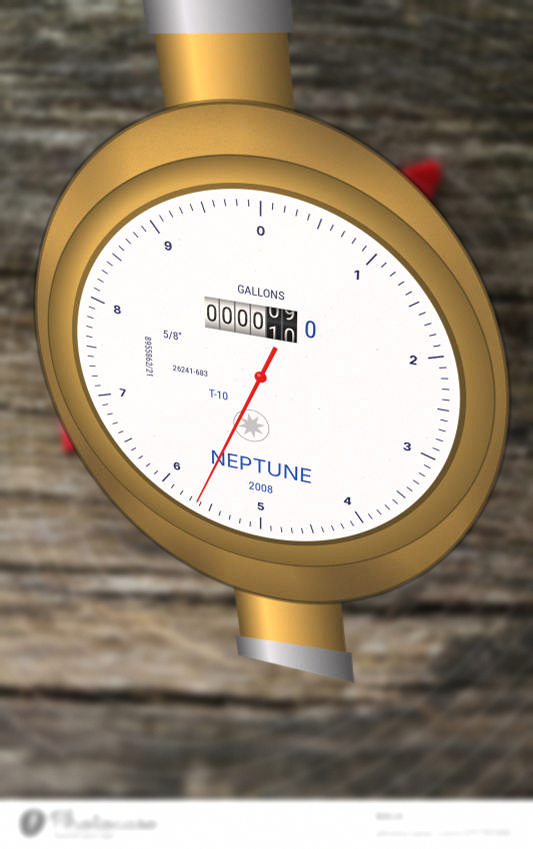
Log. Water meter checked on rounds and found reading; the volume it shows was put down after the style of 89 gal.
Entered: 95.6 gal
